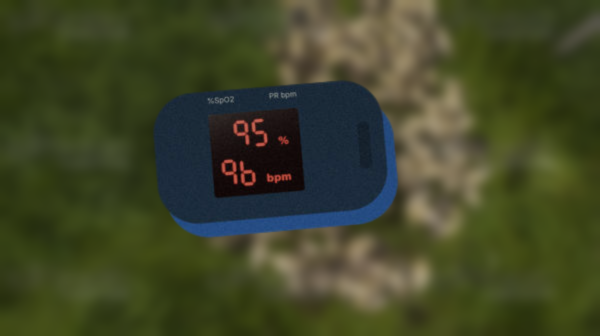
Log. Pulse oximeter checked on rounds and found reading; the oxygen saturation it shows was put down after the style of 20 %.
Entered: 95 %
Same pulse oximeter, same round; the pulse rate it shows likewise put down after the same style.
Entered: 96 bpm
